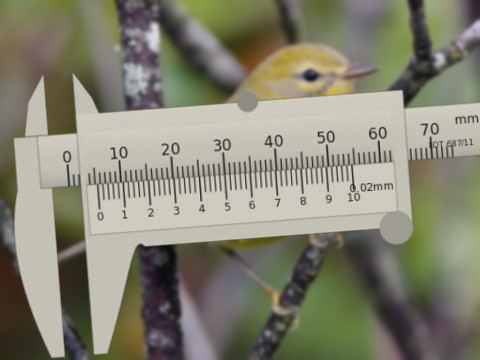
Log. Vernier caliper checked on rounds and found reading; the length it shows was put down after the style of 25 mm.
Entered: 5.5 mm
